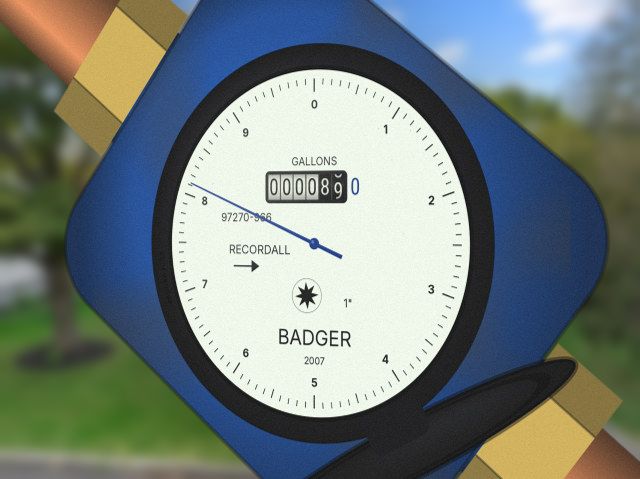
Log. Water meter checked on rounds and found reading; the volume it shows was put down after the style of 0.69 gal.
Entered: 888.1 gal
